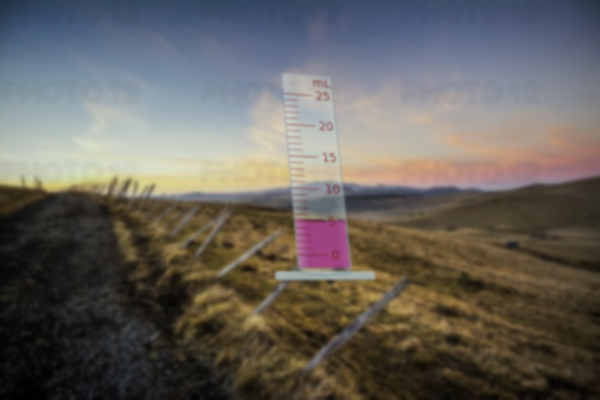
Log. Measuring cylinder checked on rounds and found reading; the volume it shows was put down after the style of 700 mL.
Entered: 5 mL
